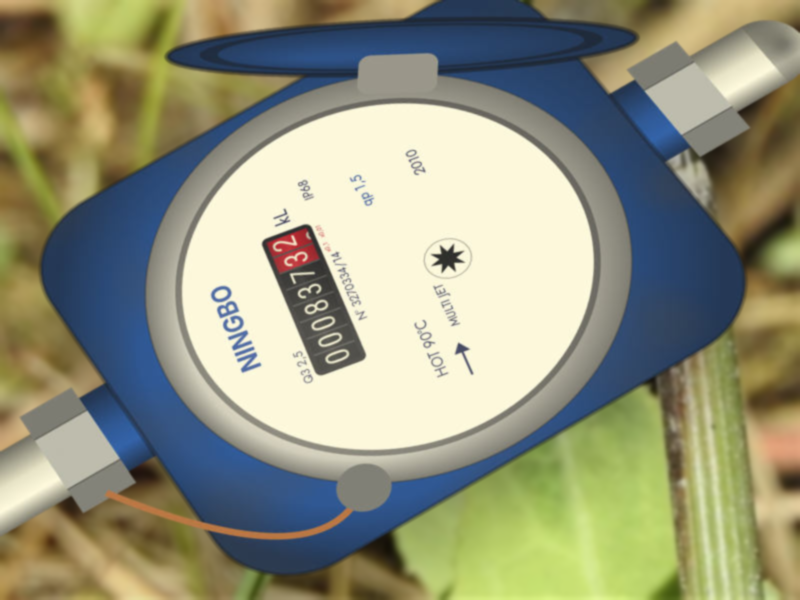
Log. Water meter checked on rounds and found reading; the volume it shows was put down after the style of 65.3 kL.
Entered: 837.32 kL
